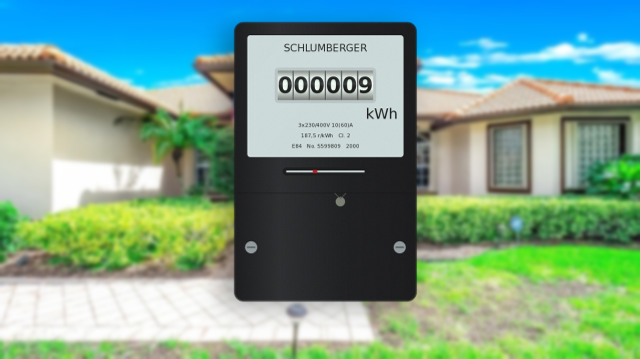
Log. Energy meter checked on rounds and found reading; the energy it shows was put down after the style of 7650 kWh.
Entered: 9 kWh
